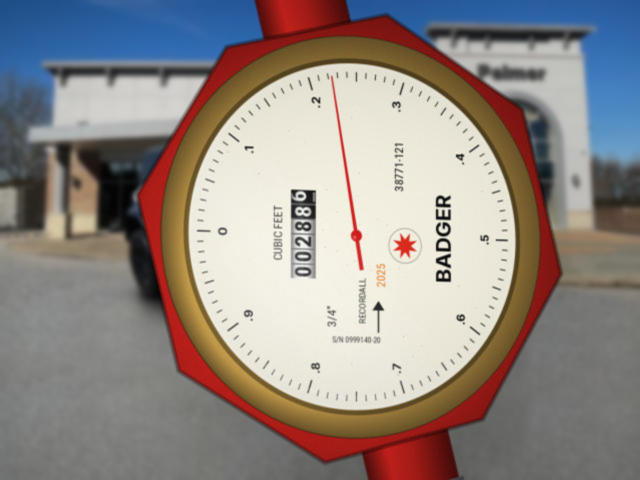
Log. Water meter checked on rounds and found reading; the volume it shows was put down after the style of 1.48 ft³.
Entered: 2886.22 ft³
